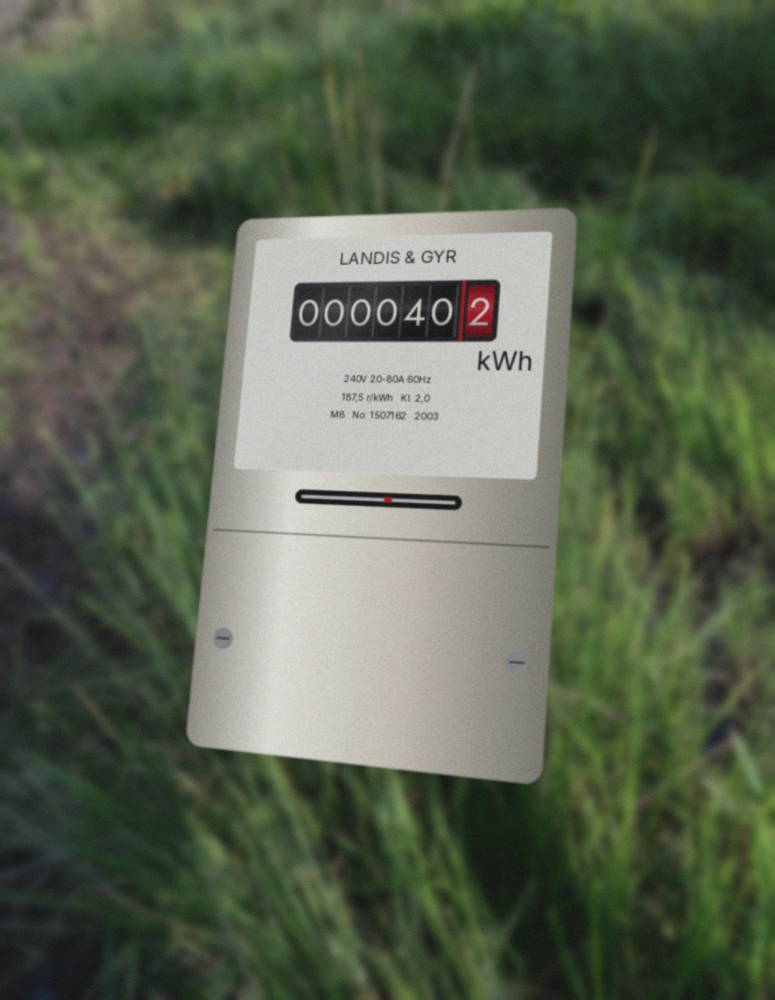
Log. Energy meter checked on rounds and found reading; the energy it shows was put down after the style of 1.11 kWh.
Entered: 40.2 kWh
